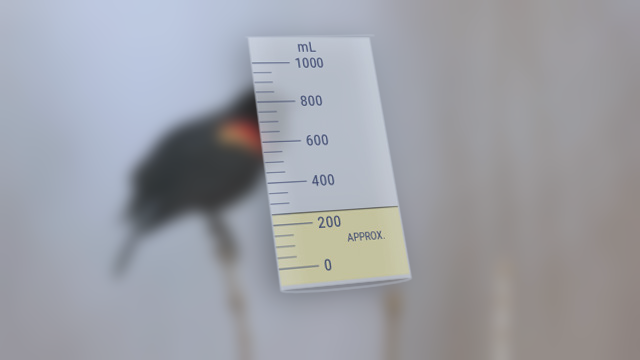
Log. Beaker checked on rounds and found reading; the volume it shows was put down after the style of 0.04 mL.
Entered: 250 mL
